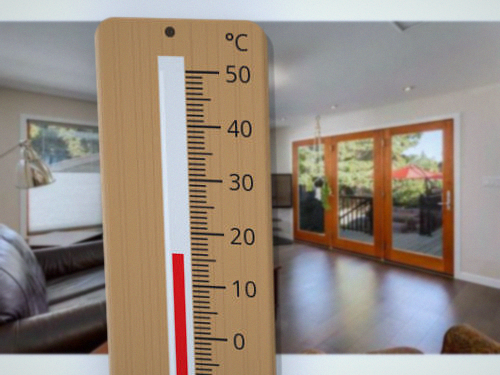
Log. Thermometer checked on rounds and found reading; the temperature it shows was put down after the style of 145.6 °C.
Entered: 16 °C
